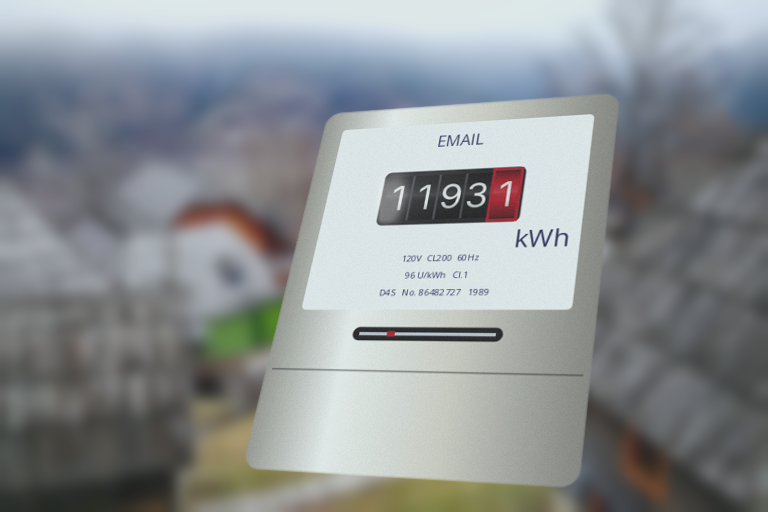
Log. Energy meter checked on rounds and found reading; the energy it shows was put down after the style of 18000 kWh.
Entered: 1193.1 kWh
